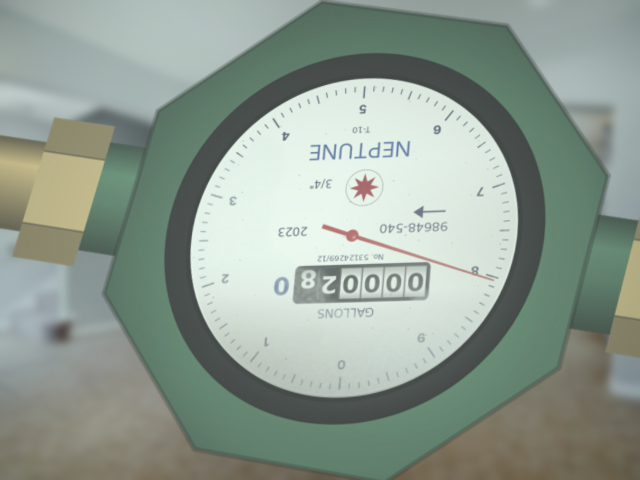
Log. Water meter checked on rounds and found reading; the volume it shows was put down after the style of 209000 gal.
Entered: 278.0 gal
